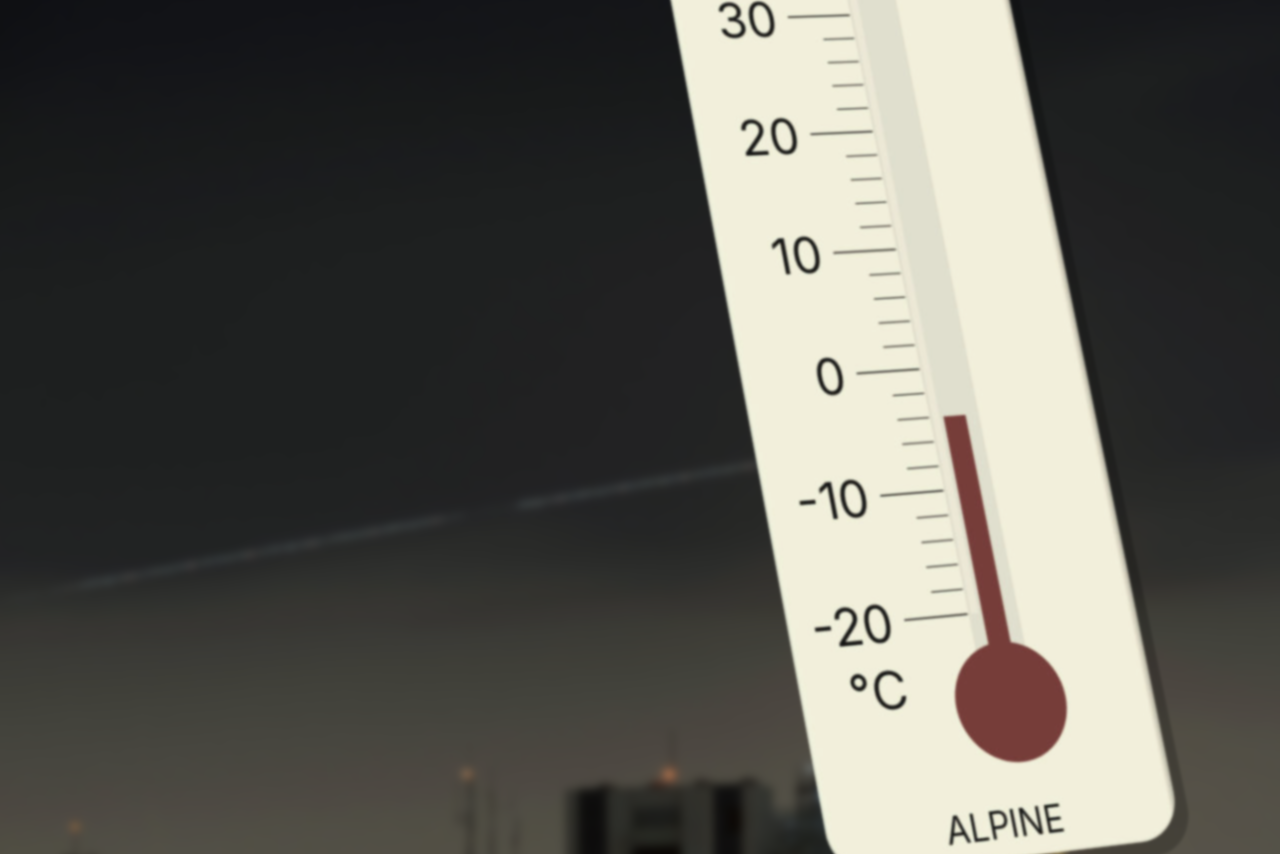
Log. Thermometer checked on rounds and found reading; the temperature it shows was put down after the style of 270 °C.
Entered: -4 °C
